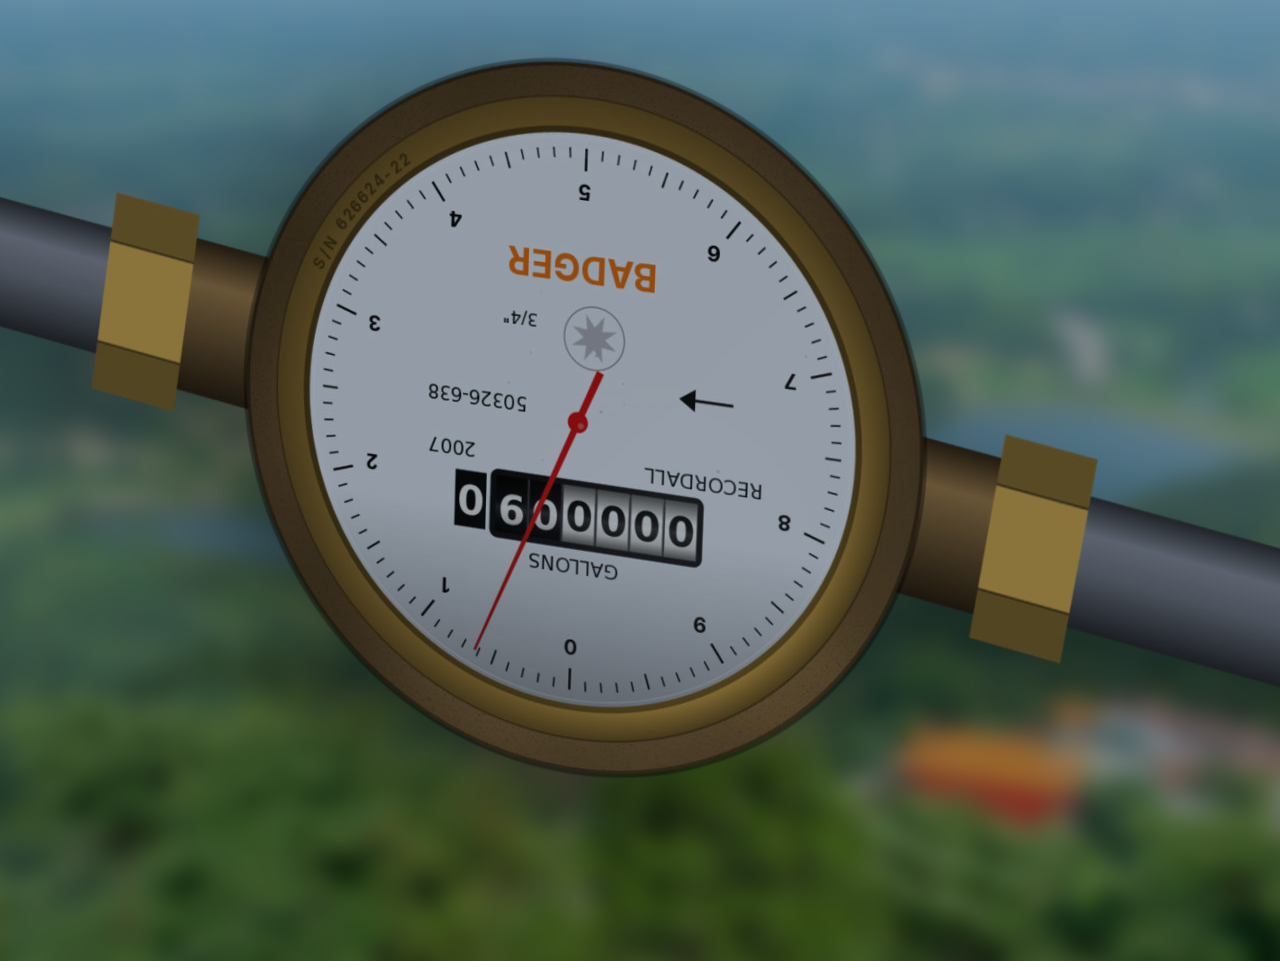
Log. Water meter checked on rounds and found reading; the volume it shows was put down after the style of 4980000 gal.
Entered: 90.6 gal
